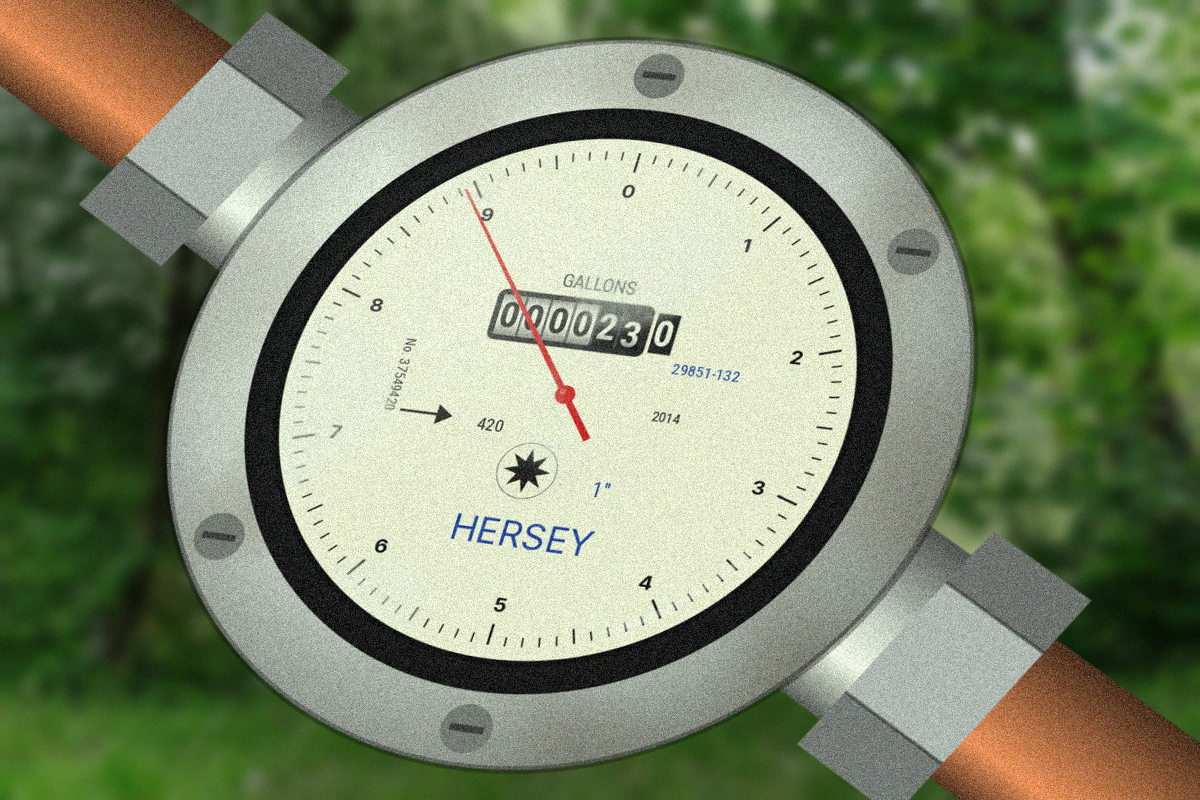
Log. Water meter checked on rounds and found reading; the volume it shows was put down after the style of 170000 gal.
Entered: 228.9 gal
